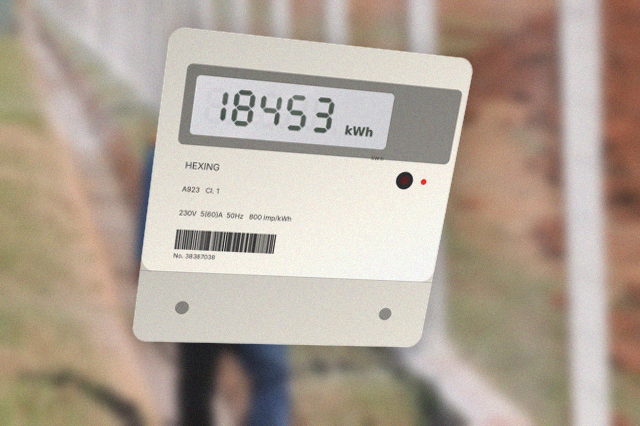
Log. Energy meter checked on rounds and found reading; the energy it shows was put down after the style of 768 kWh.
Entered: 18453 kWh
